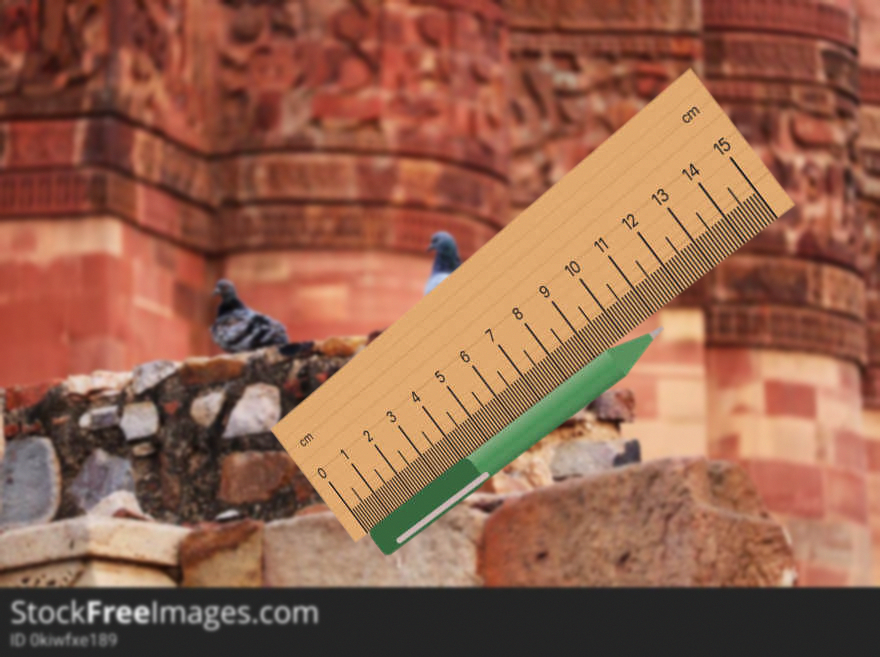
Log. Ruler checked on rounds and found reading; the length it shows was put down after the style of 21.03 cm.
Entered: 11 cm
